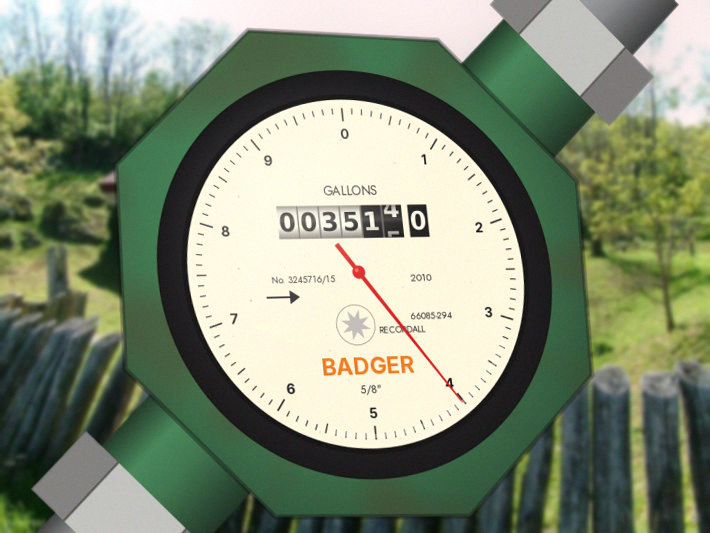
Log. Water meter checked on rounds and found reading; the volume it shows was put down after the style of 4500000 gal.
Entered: 35144.0 gal
